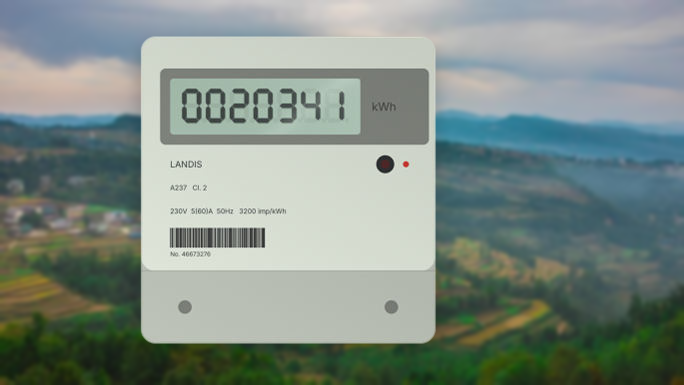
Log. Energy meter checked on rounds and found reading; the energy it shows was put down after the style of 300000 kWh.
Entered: 20341 kWh
